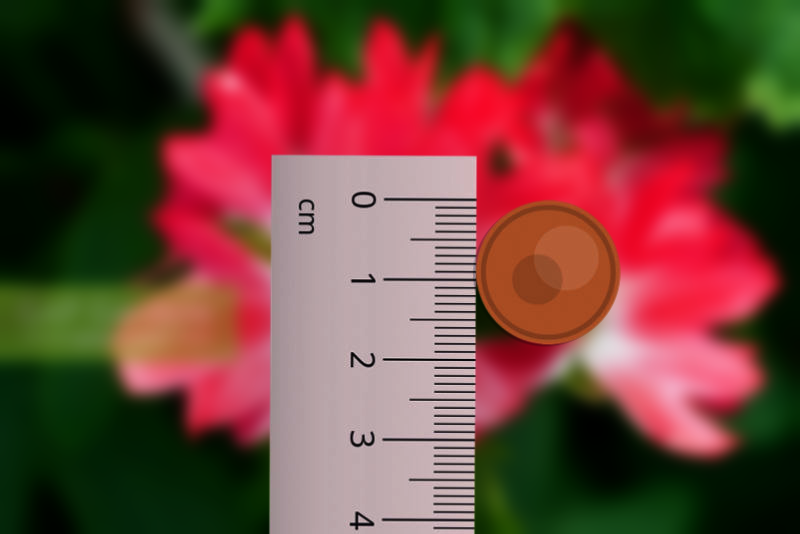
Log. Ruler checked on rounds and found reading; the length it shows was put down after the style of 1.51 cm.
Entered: 1.8 cm
